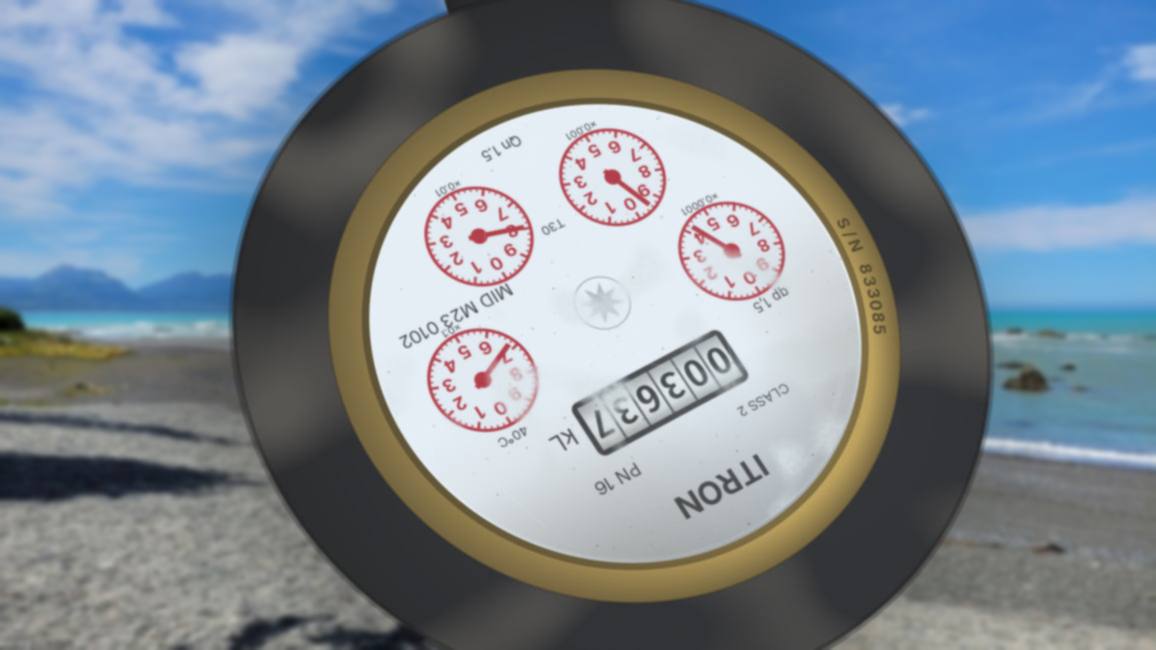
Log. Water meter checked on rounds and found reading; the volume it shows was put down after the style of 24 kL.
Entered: 3637.6794 kL
